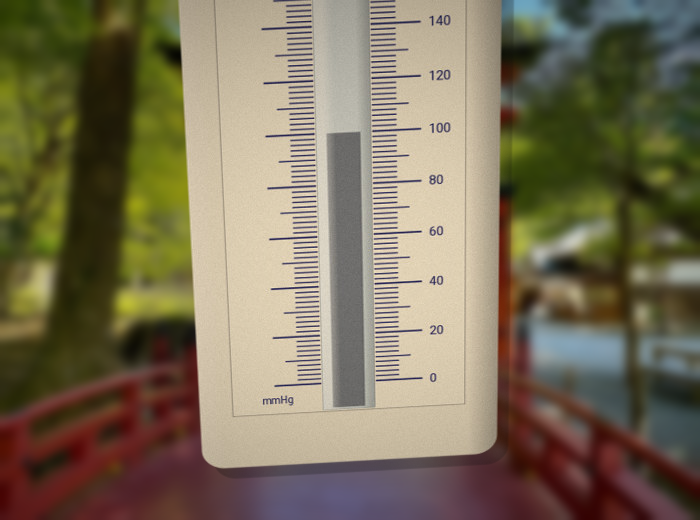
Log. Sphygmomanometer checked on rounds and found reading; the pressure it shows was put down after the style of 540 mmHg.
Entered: 100 mmHg
